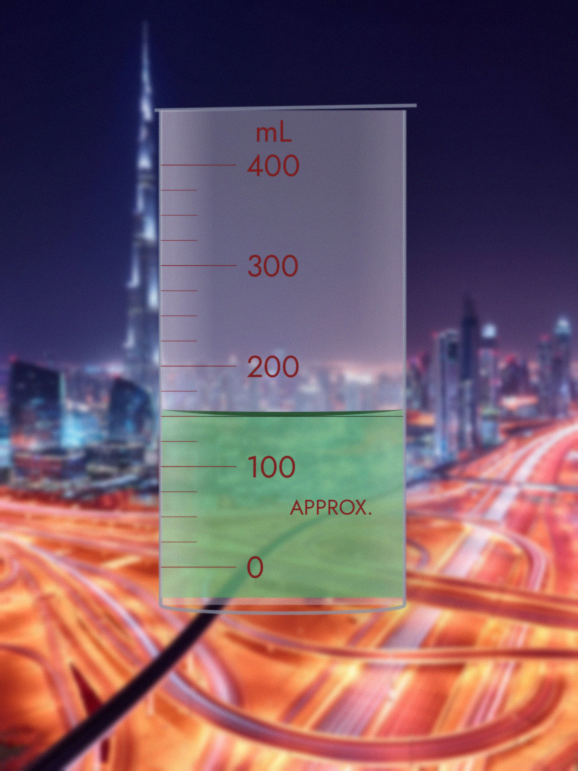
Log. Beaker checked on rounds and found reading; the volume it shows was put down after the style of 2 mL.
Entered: 150 mL
